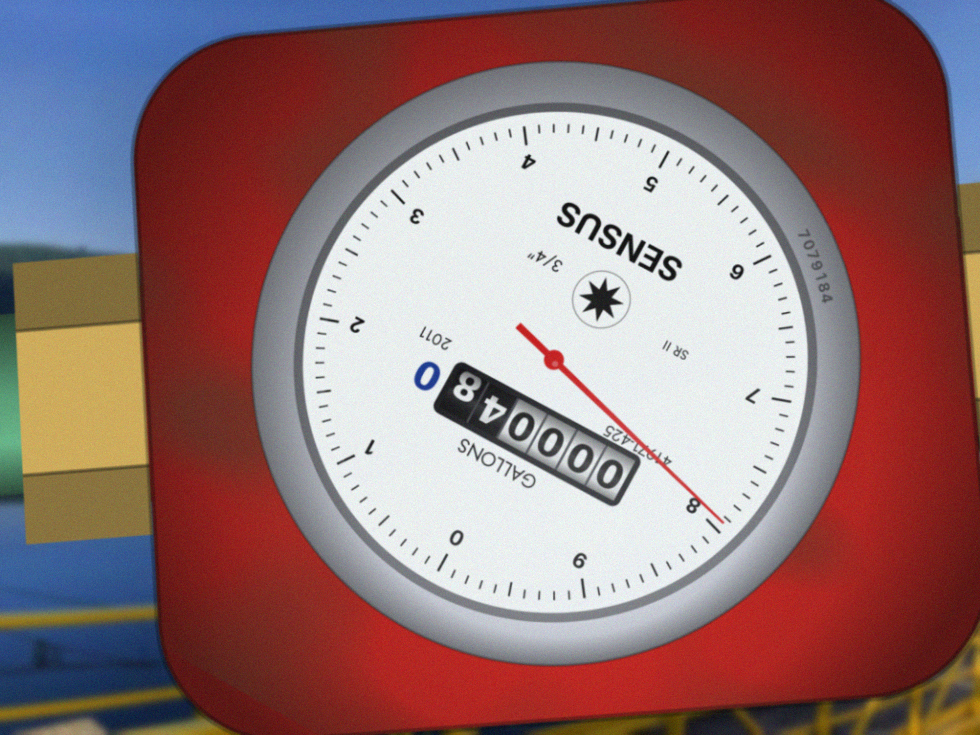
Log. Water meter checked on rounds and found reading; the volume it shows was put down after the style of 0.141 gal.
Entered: 477.9 gal
